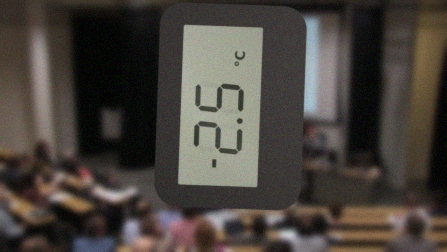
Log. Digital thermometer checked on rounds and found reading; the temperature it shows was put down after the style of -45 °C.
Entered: -2.5 °C
